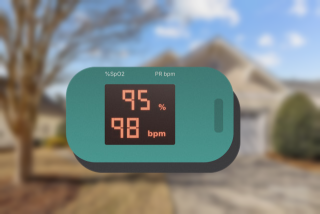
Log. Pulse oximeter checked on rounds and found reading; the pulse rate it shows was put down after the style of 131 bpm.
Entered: 98 bpm
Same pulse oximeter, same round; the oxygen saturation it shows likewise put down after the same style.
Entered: 95 %
